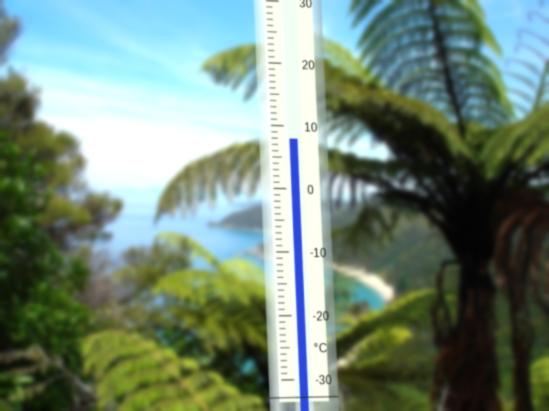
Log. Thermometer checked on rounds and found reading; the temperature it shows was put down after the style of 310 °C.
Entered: 8 °C
